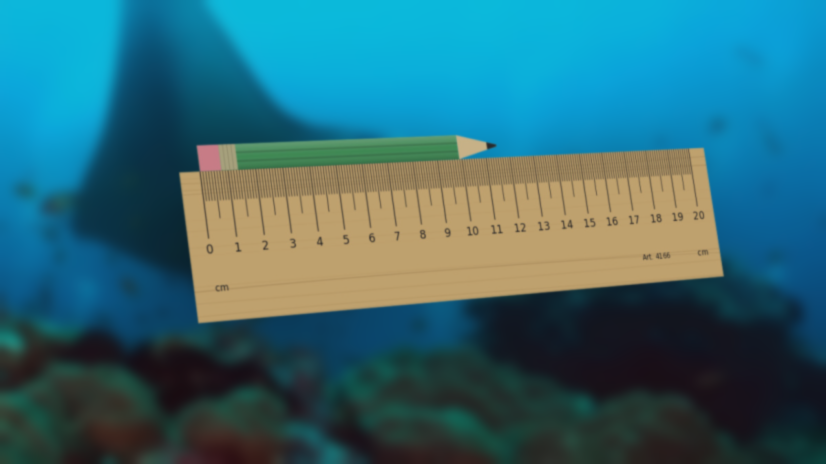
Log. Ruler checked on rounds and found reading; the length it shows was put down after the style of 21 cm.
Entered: 11.5 cm
